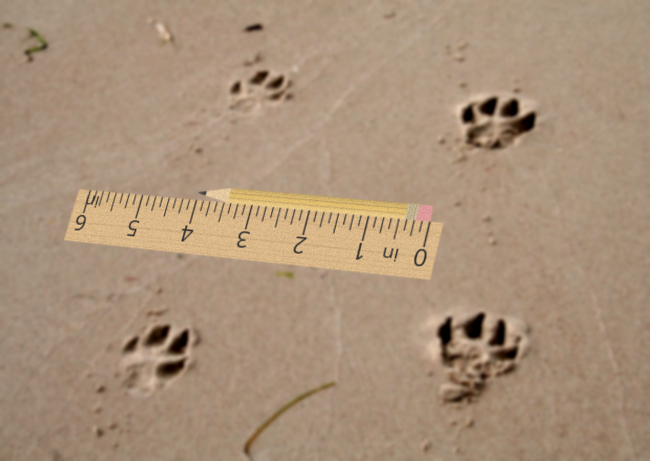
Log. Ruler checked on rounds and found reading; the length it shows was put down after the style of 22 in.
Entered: 4 in
